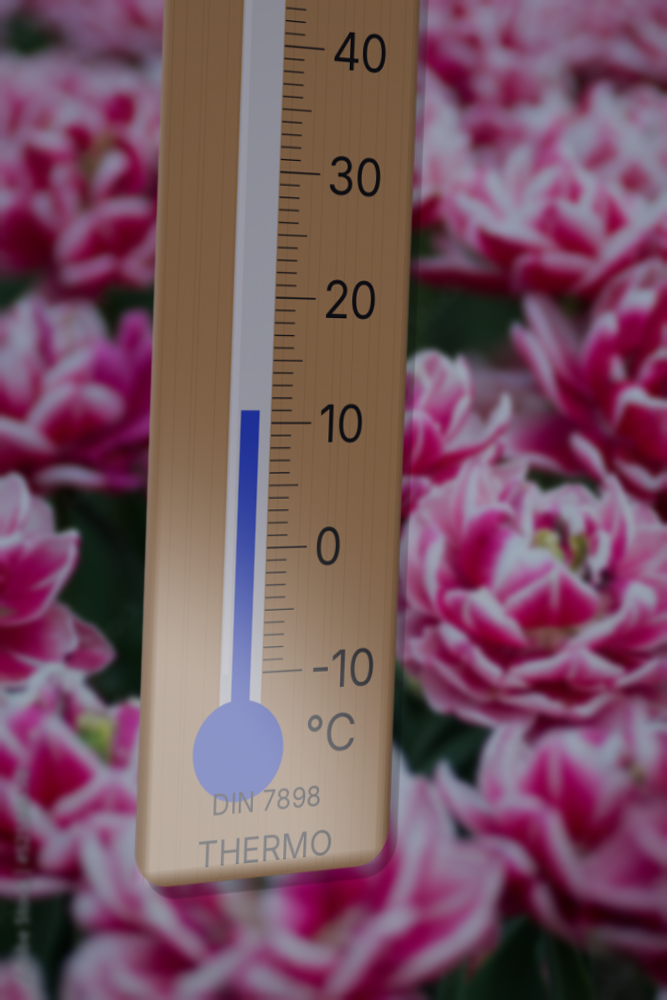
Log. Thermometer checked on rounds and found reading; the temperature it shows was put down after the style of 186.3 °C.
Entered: 11 °C
